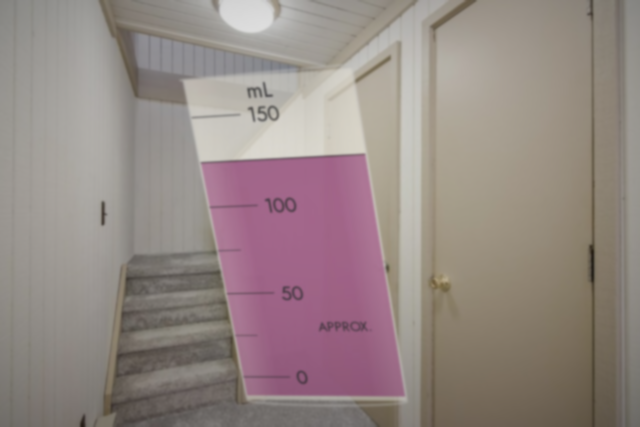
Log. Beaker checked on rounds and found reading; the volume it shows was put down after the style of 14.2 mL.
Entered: 125 mL
